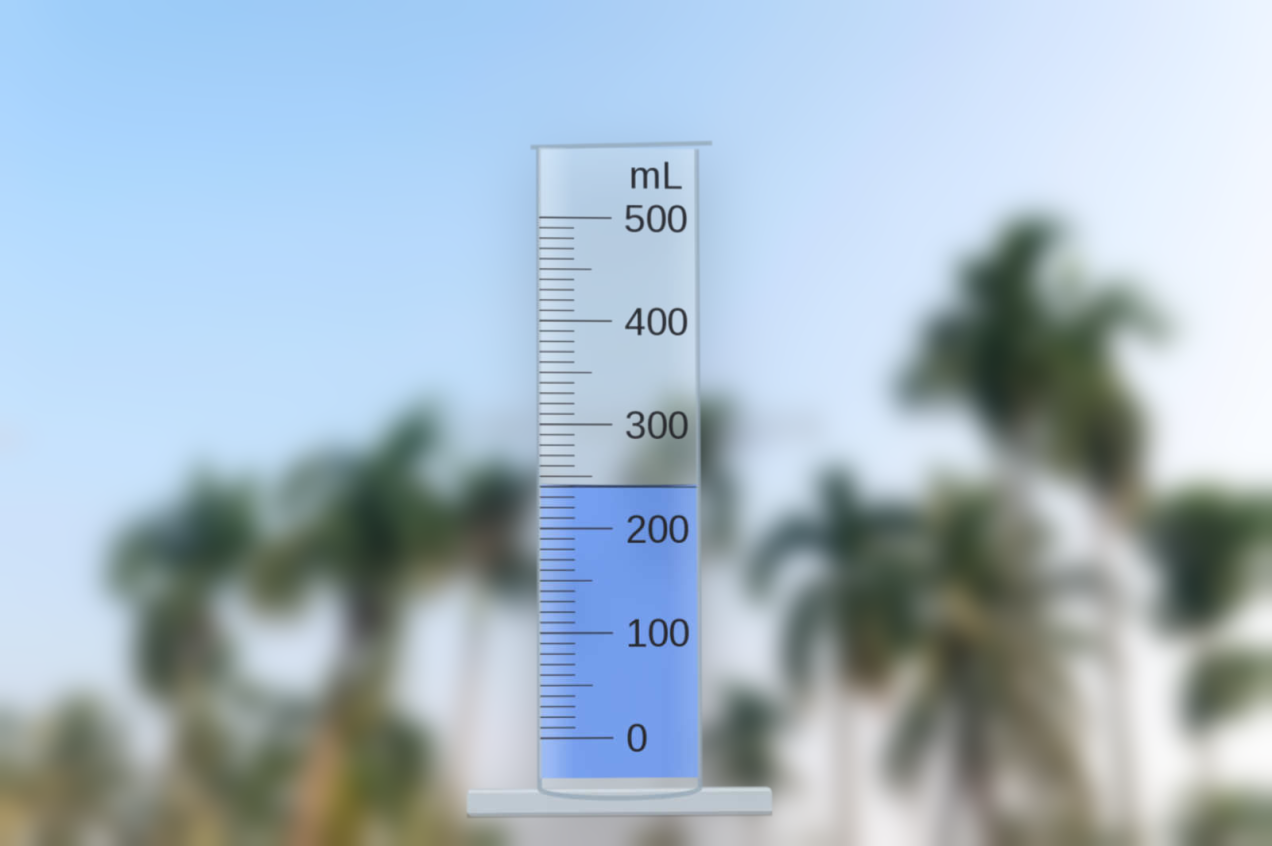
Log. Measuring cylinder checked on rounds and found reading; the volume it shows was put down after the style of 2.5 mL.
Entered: 240 mL
